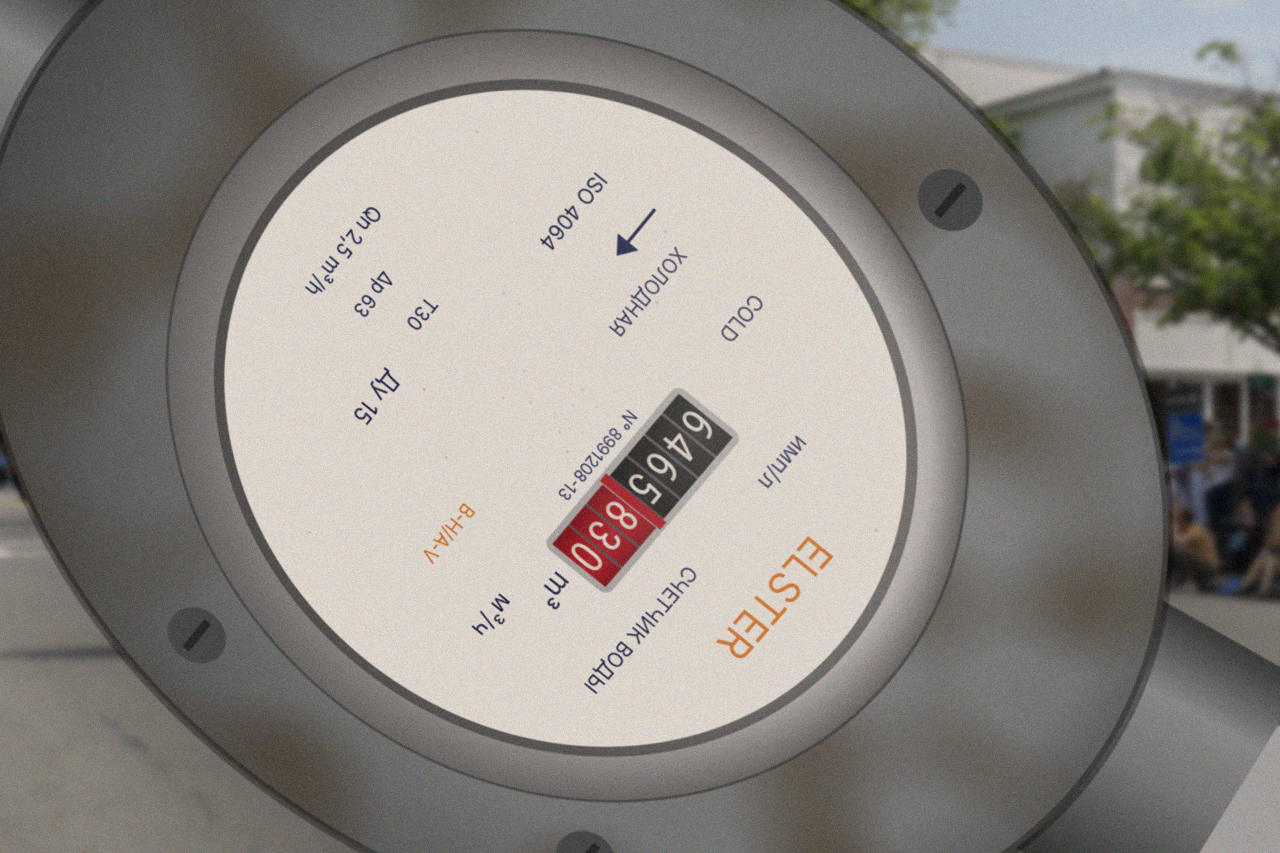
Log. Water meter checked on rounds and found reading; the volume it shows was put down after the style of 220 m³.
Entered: 6465.830 m³
